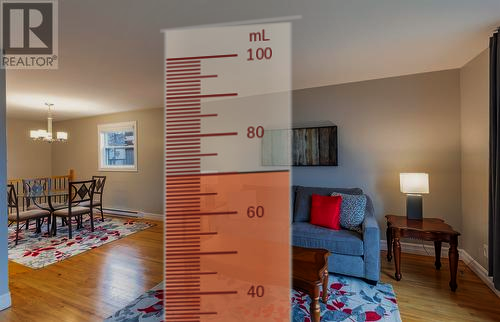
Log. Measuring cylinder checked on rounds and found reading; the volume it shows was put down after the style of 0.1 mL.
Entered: 70 mL
